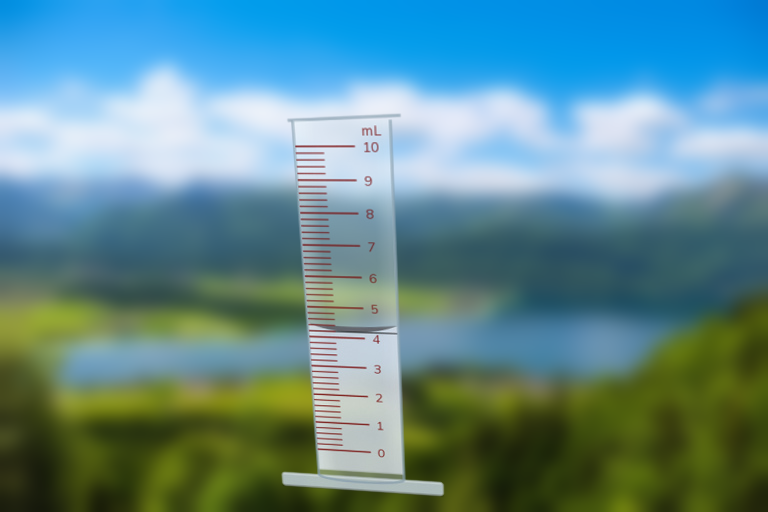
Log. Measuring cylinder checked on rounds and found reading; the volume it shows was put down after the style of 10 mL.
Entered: 4.2 mL
